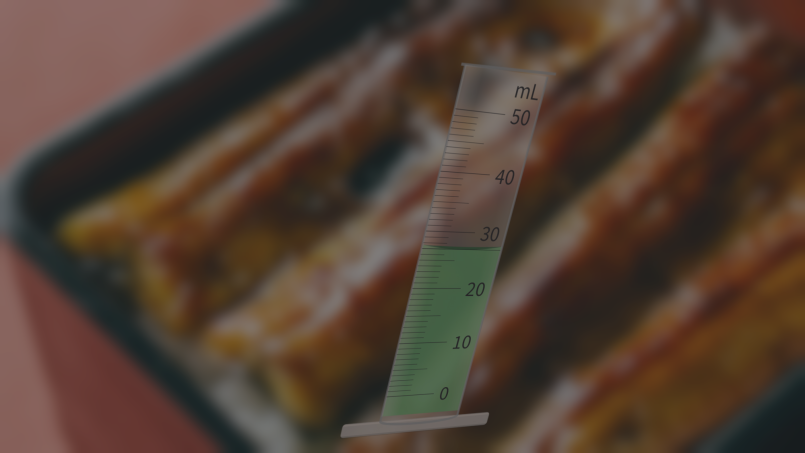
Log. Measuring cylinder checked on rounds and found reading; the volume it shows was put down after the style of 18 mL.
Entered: 27 mL
